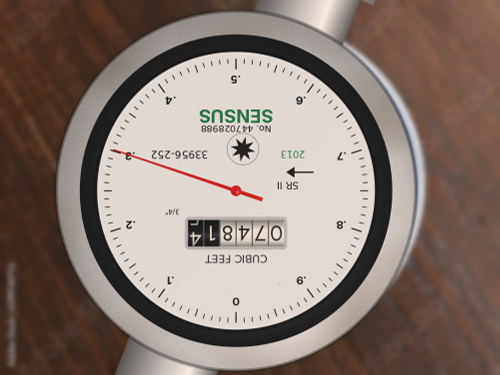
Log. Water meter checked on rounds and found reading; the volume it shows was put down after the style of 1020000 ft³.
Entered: 74814.30 ft³
